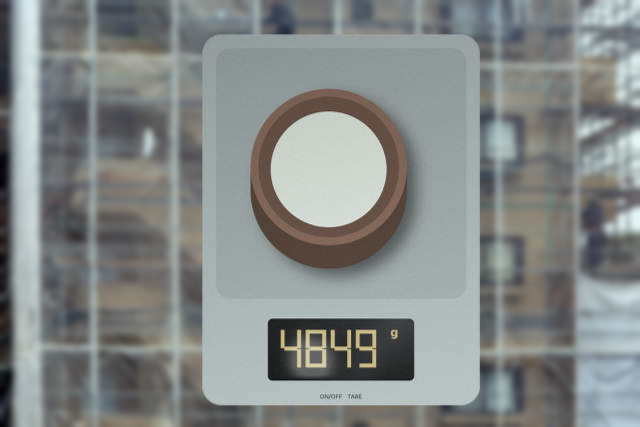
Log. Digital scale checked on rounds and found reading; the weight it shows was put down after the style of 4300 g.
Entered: 4849 g
